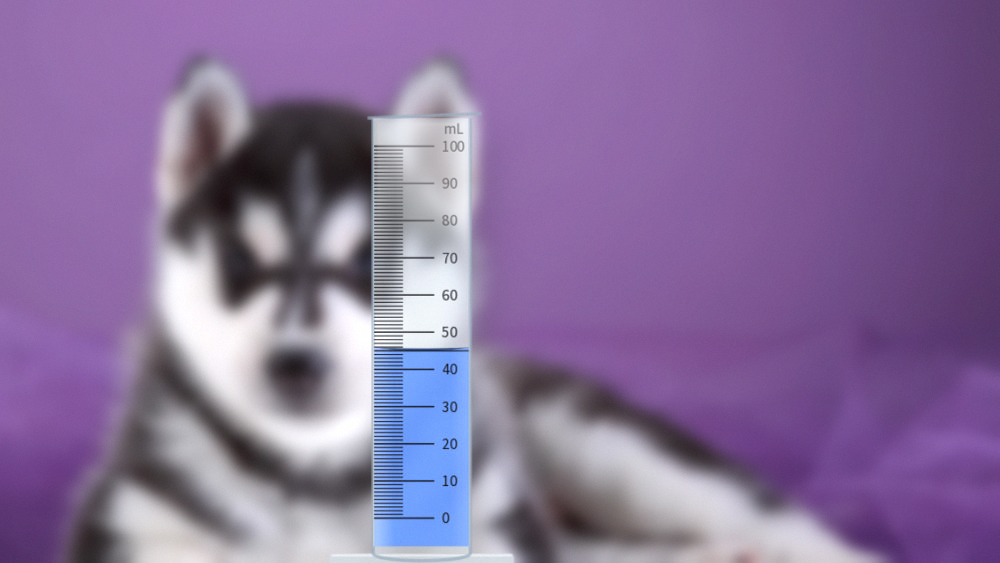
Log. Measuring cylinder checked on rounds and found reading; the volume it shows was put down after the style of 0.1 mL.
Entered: 45 mL
